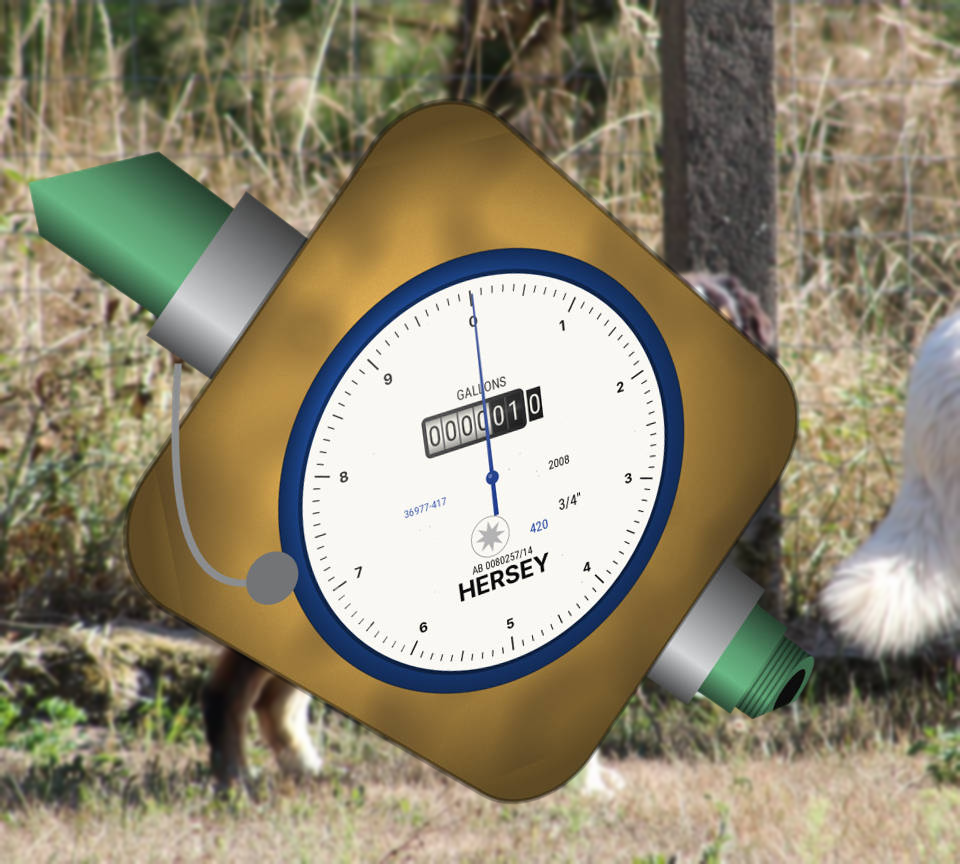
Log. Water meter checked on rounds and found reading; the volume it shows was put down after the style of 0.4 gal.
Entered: 10.0 gal
